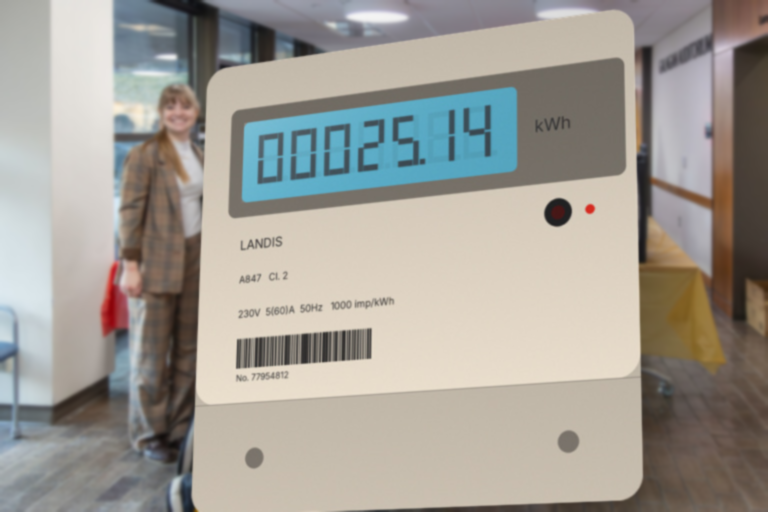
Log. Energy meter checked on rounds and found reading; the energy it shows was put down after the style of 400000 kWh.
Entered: 25.14 kWh
